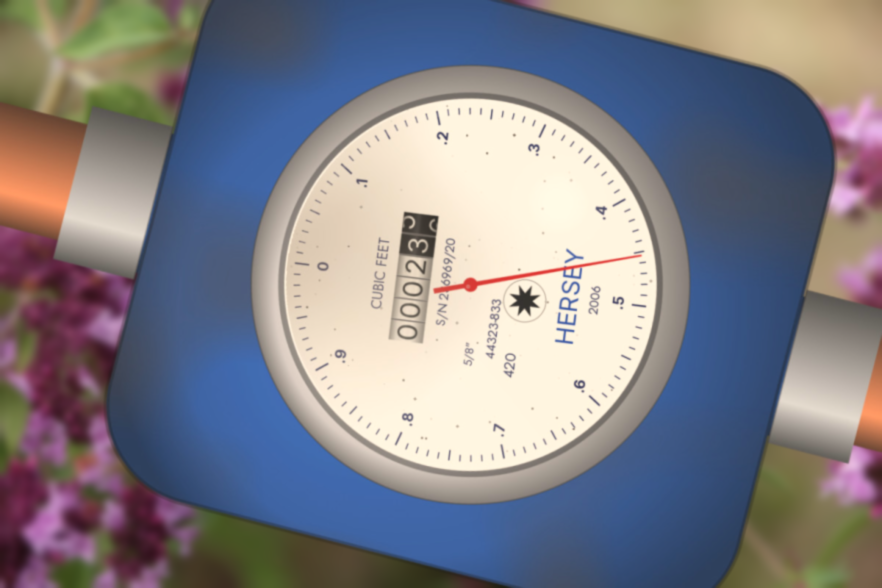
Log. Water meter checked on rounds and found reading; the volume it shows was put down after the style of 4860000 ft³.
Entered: 235.45 ft³
